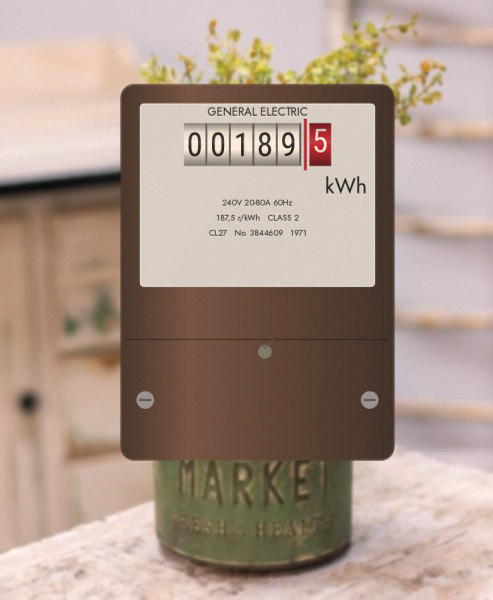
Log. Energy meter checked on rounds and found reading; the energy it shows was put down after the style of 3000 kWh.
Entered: 189.5 kWh
